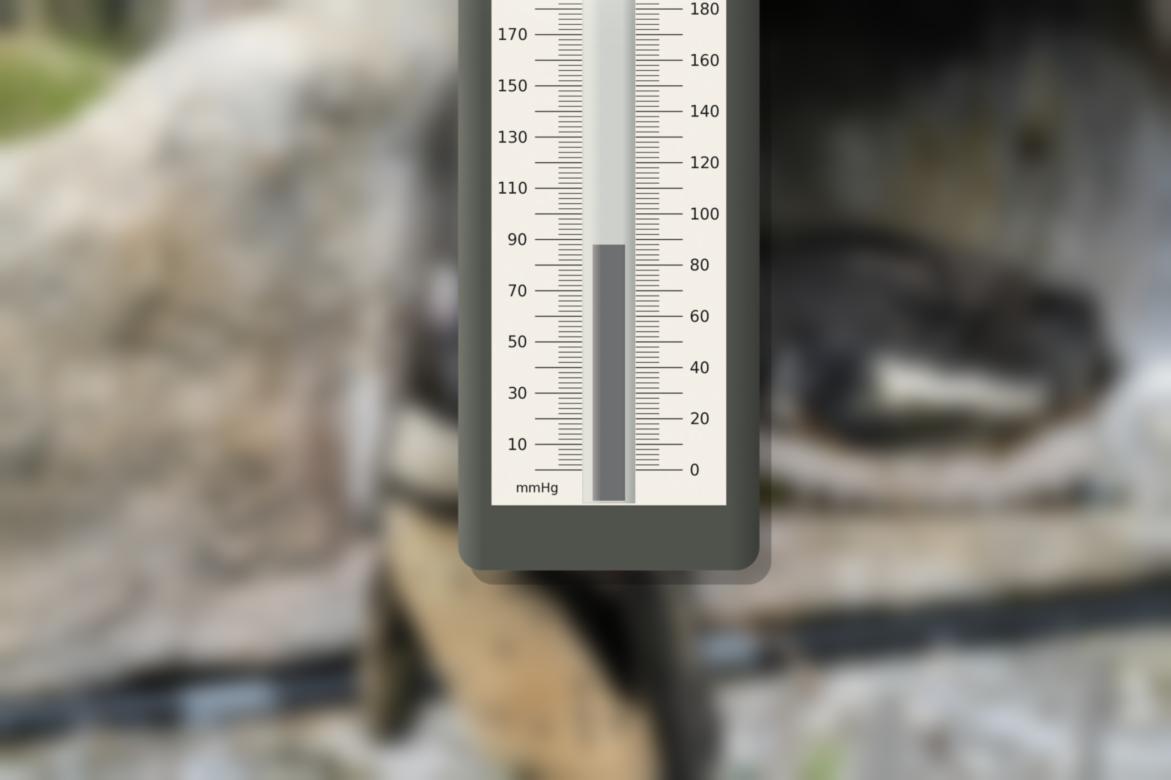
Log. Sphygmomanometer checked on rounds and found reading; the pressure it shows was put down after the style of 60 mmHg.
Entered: 88 mmHg
